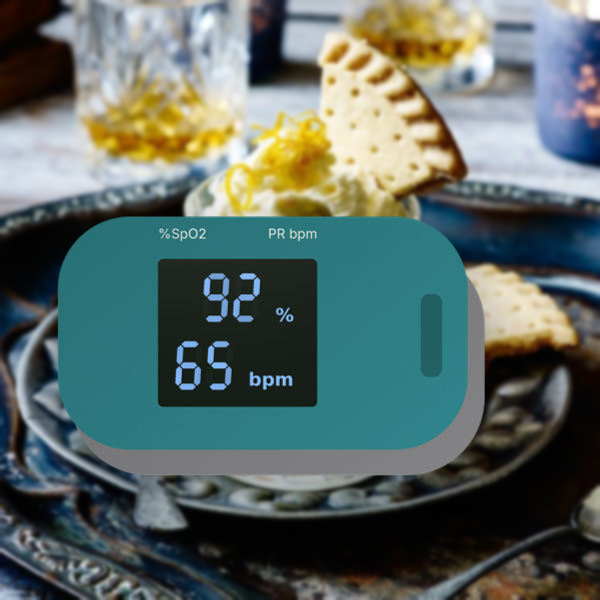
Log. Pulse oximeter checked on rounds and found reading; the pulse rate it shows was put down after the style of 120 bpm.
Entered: 65 bpm
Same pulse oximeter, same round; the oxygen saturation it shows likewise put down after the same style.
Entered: 92 %
